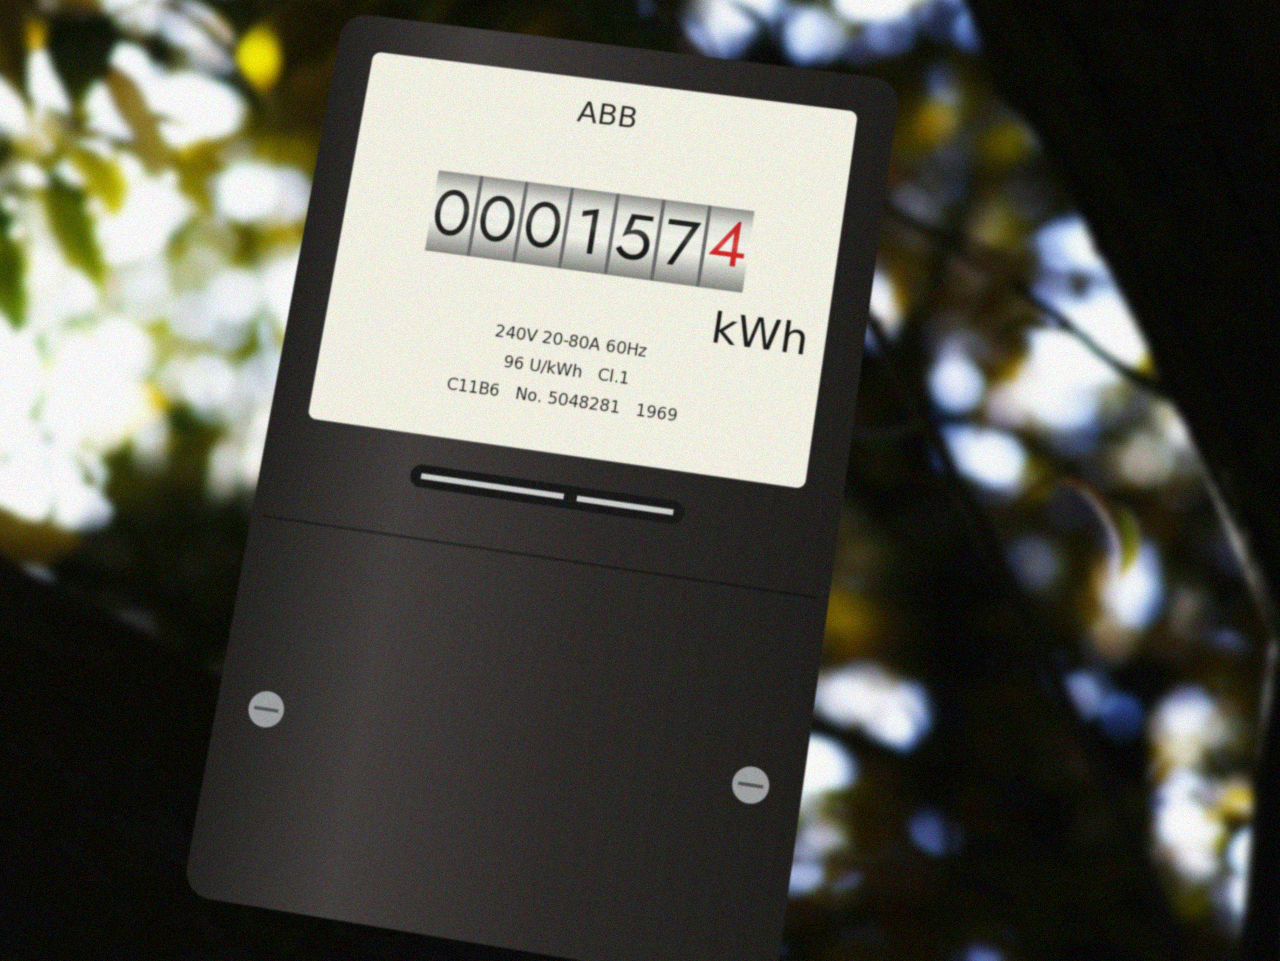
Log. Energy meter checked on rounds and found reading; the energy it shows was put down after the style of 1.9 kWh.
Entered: 157.4 kWh
